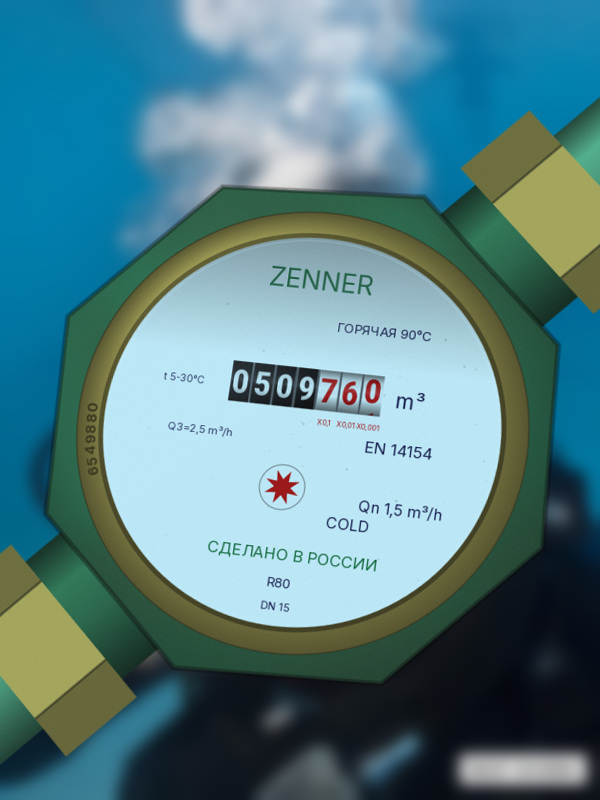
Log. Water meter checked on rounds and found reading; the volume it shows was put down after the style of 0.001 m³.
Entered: 509.760 m³
